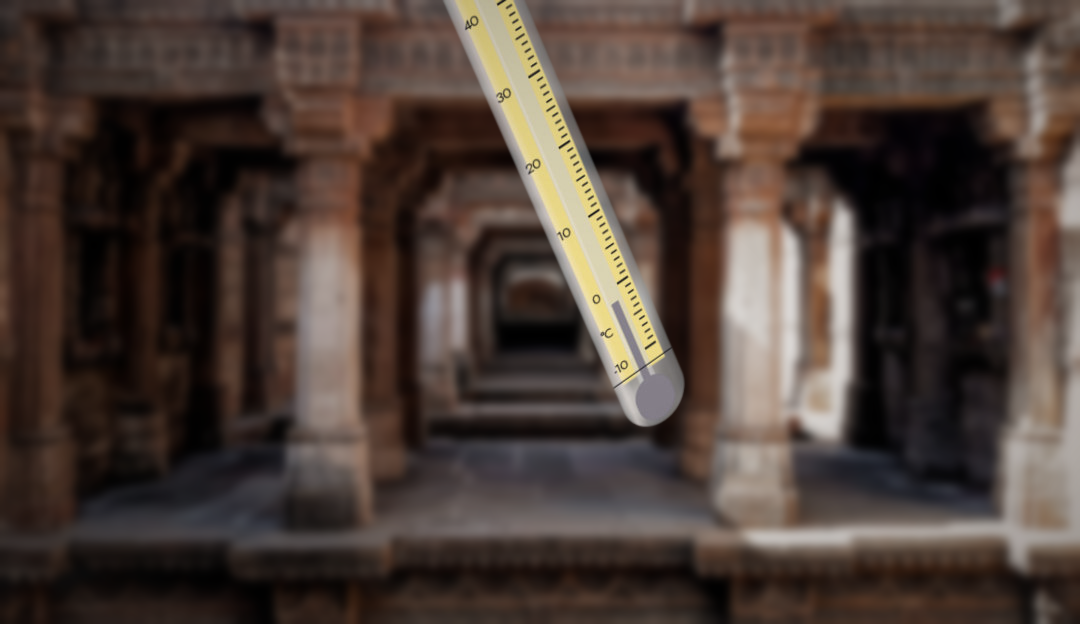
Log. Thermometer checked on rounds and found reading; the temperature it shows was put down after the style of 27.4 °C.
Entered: -2 °C
